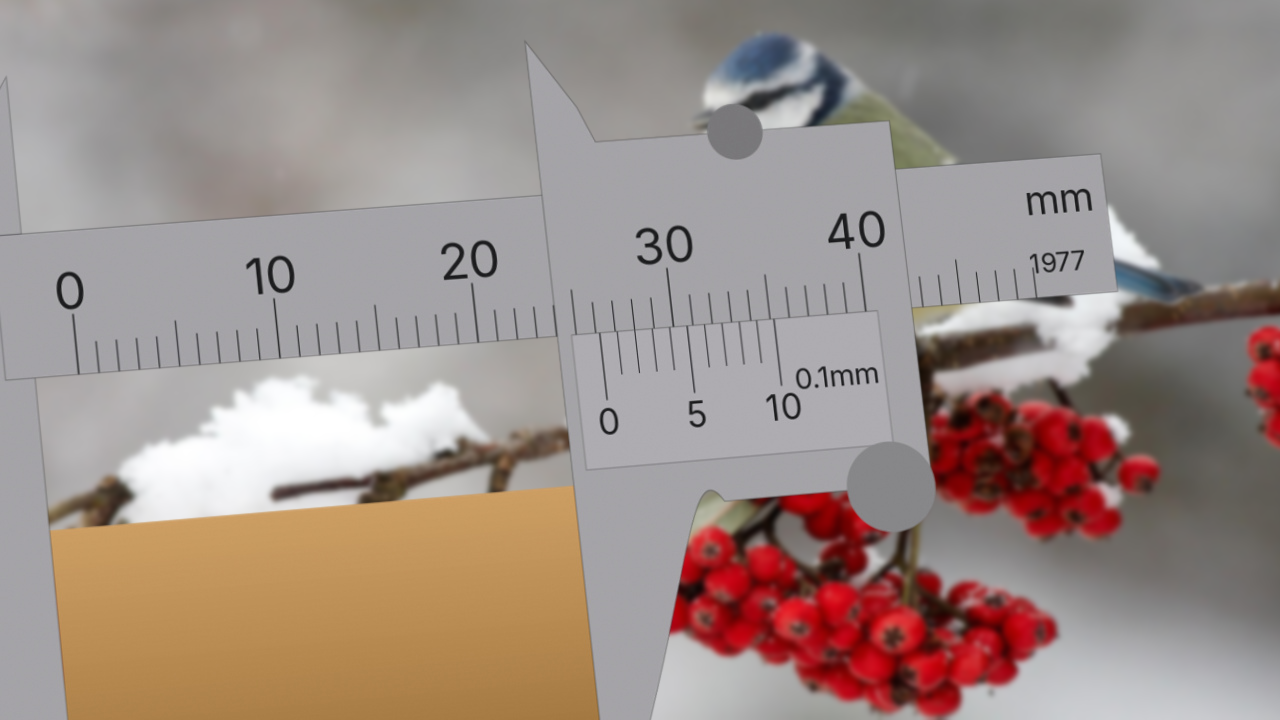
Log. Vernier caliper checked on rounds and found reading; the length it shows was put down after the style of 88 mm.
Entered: 26.2 mm
